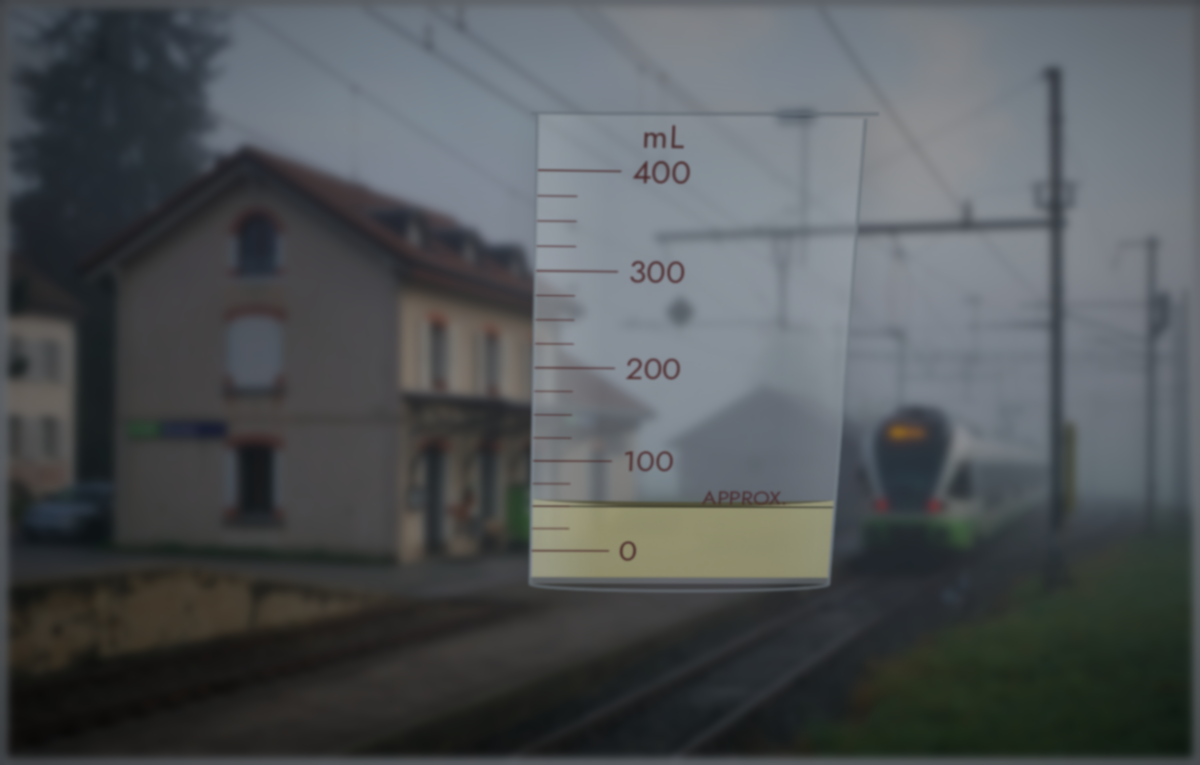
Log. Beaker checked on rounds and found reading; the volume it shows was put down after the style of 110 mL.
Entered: 50 mL
